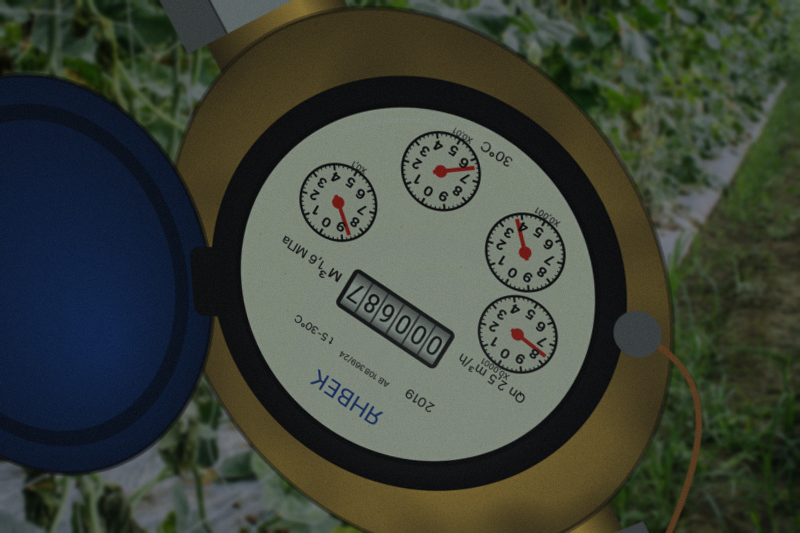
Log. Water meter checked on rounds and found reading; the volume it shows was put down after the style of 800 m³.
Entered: 687.8637 m³
